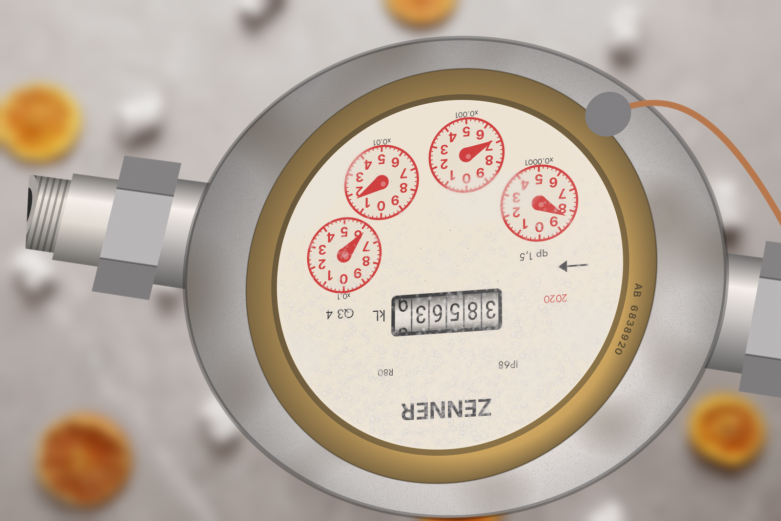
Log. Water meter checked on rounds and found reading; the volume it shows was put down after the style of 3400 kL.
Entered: 385638.6168 kL
